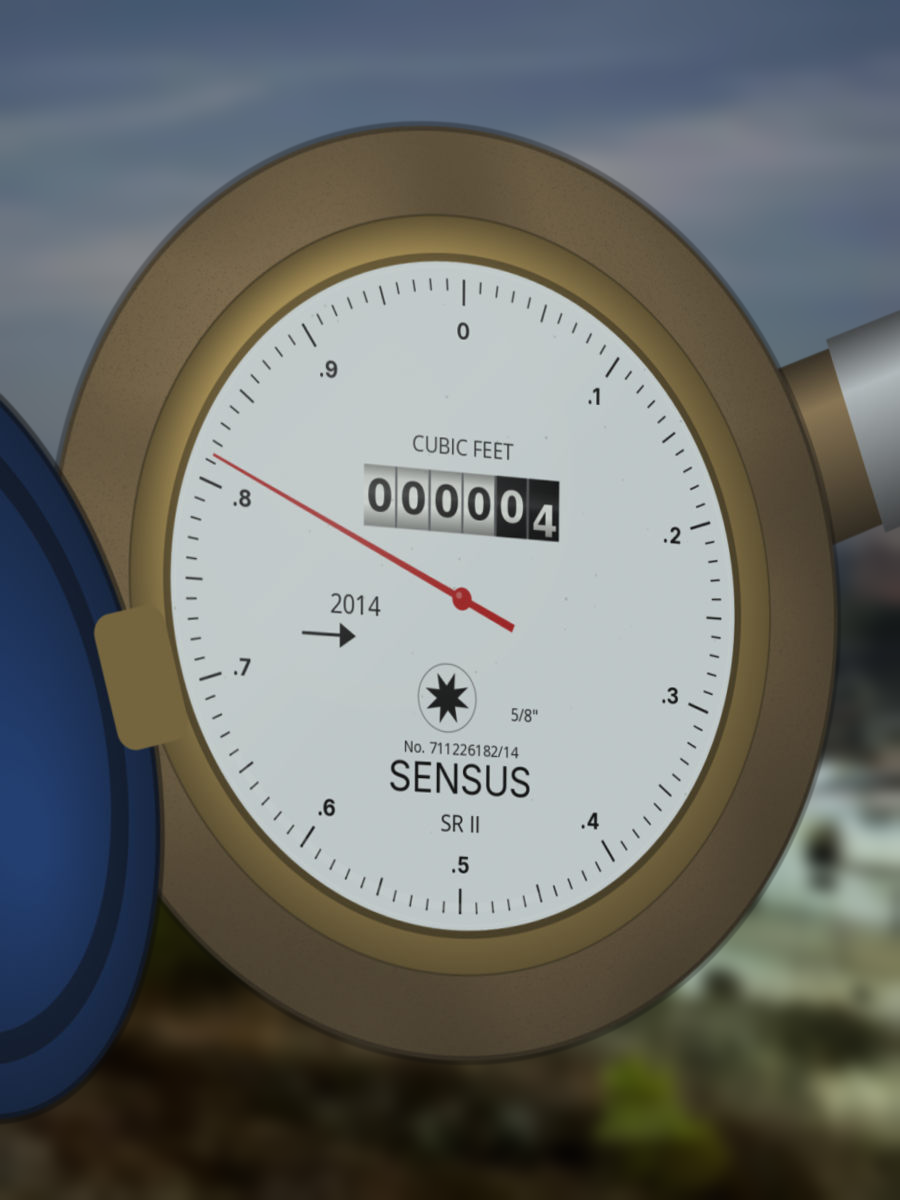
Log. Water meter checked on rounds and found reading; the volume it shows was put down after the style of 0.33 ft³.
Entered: 3.81 ft³
